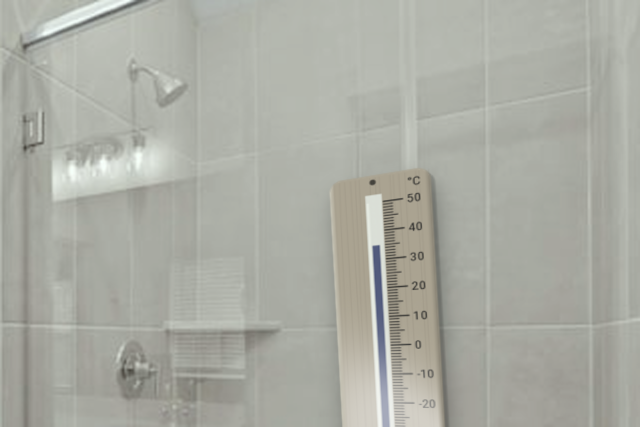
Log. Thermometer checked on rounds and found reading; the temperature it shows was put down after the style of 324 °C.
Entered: 35 °C
